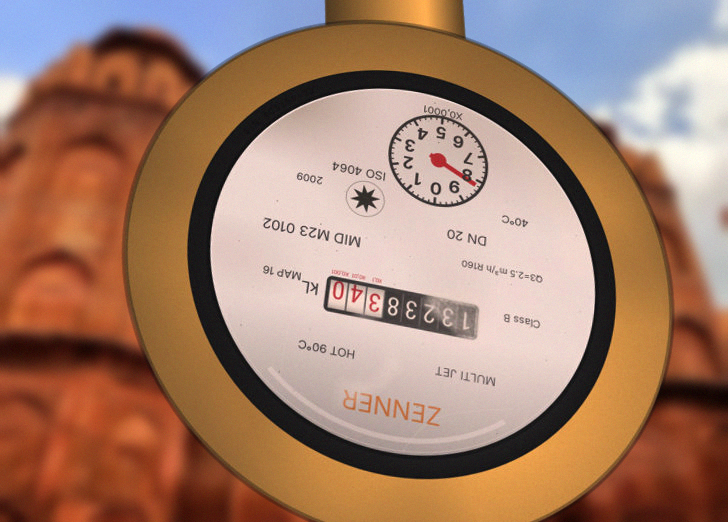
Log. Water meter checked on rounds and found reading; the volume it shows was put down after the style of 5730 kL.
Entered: 13238.3398 kL
